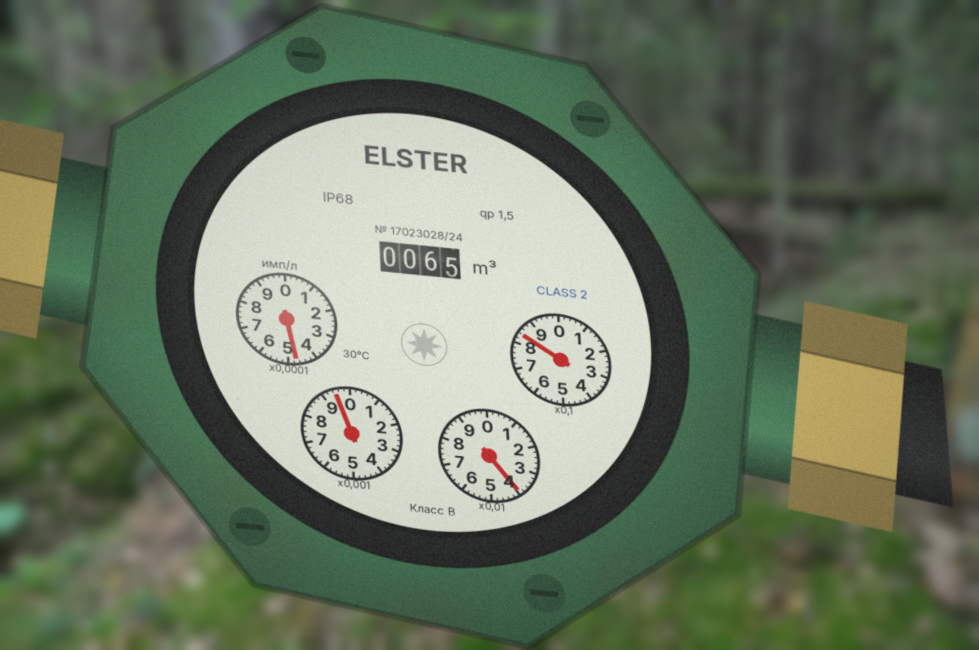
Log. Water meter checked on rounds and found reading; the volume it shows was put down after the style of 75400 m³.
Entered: 64.8394 m³
